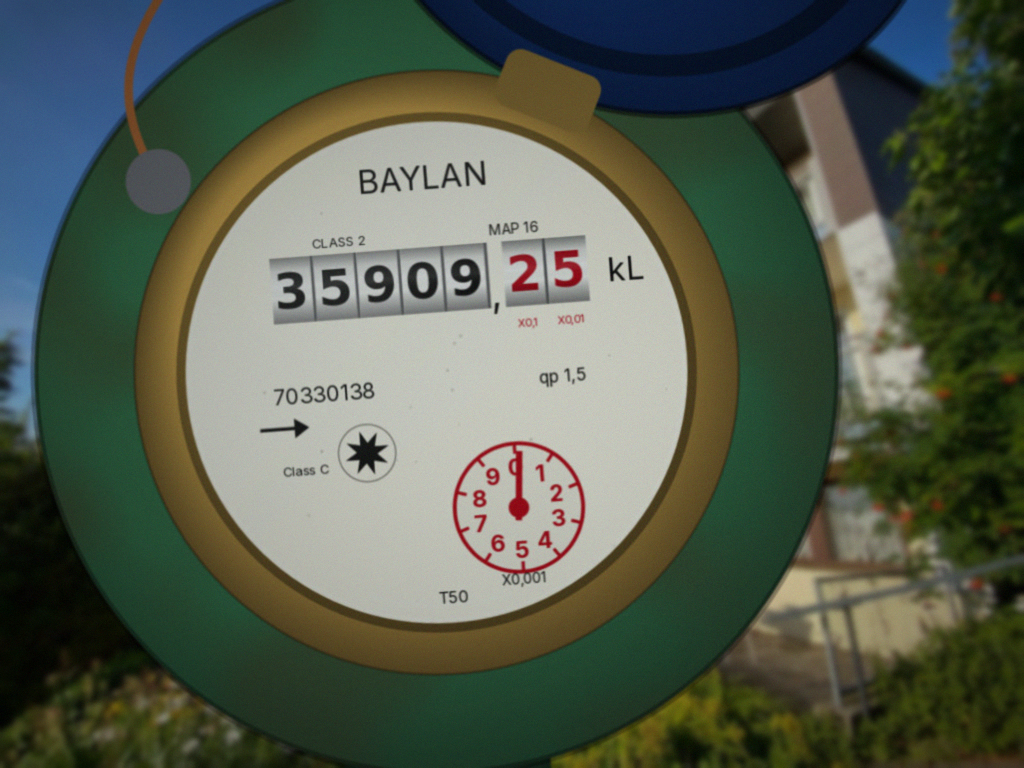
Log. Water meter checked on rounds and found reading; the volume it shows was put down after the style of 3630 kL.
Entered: 35909.250 kL
